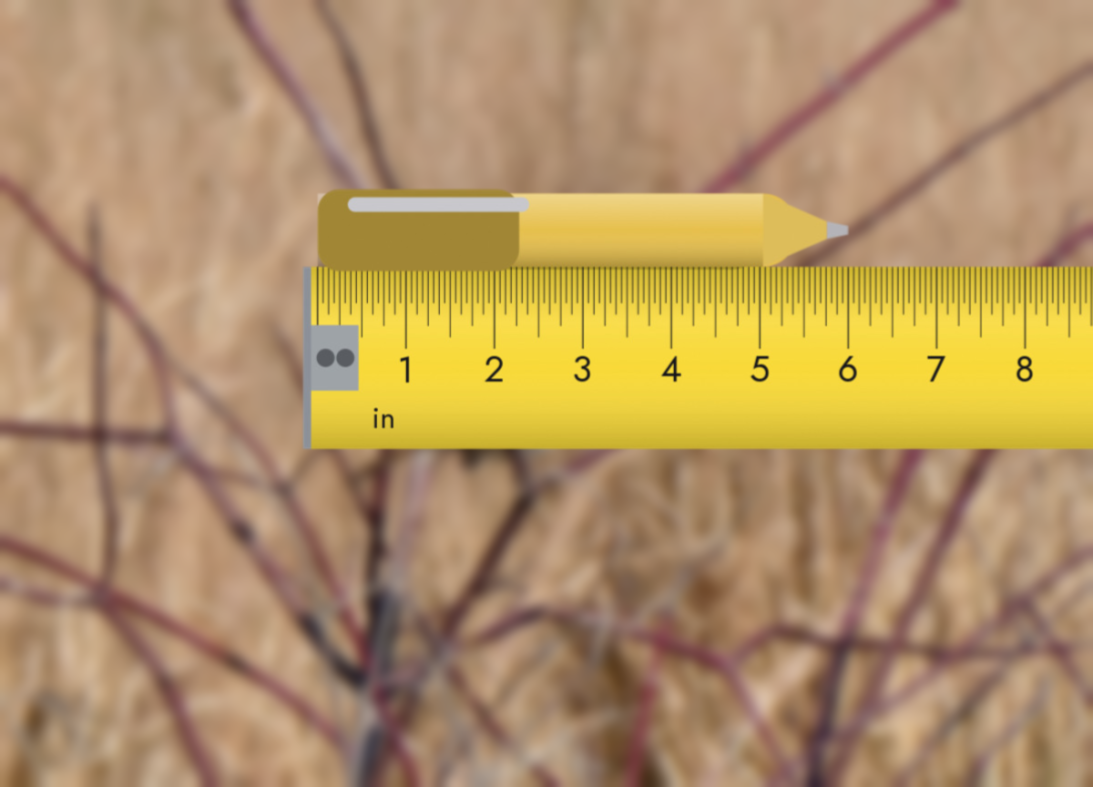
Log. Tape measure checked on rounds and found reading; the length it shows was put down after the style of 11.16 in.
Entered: 6 in
